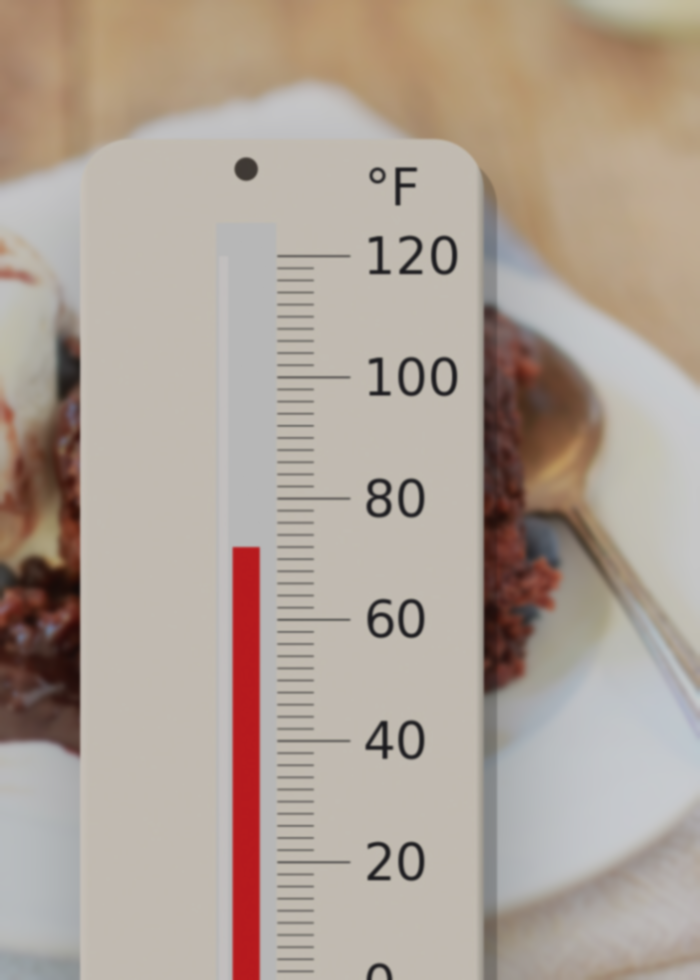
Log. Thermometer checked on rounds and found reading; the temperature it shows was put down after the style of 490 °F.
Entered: 72 °F
